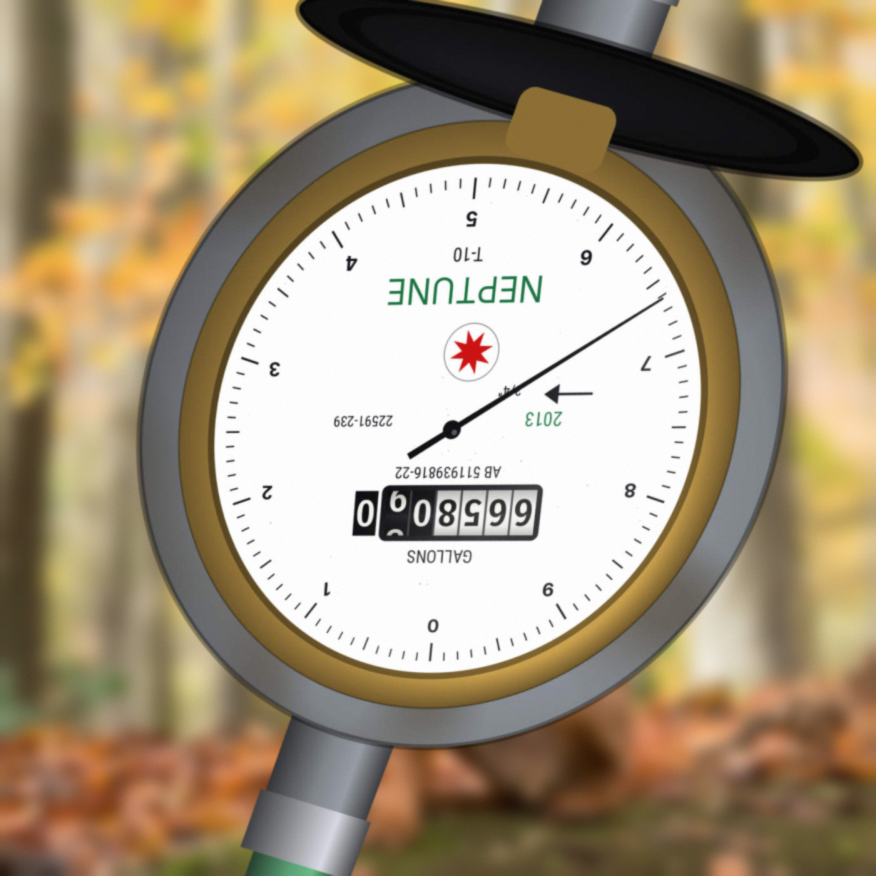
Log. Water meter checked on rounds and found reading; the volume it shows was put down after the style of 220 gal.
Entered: 6658086.6 gal
